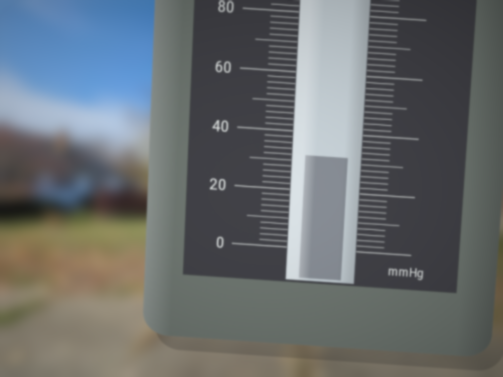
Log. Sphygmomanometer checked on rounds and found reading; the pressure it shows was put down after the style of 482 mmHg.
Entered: 32 mmHg
